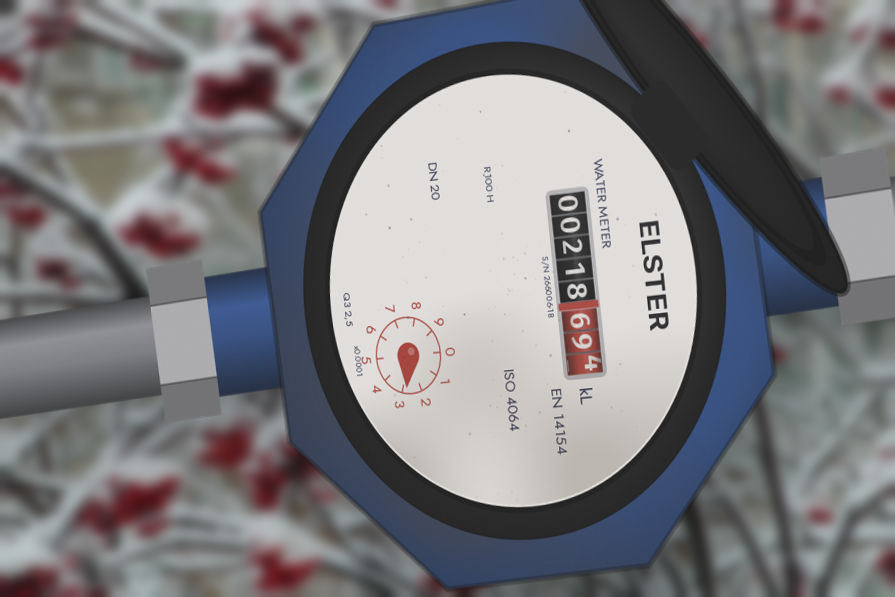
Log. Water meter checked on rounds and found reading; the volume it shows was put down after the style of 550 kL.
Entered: 218.6942 kL
